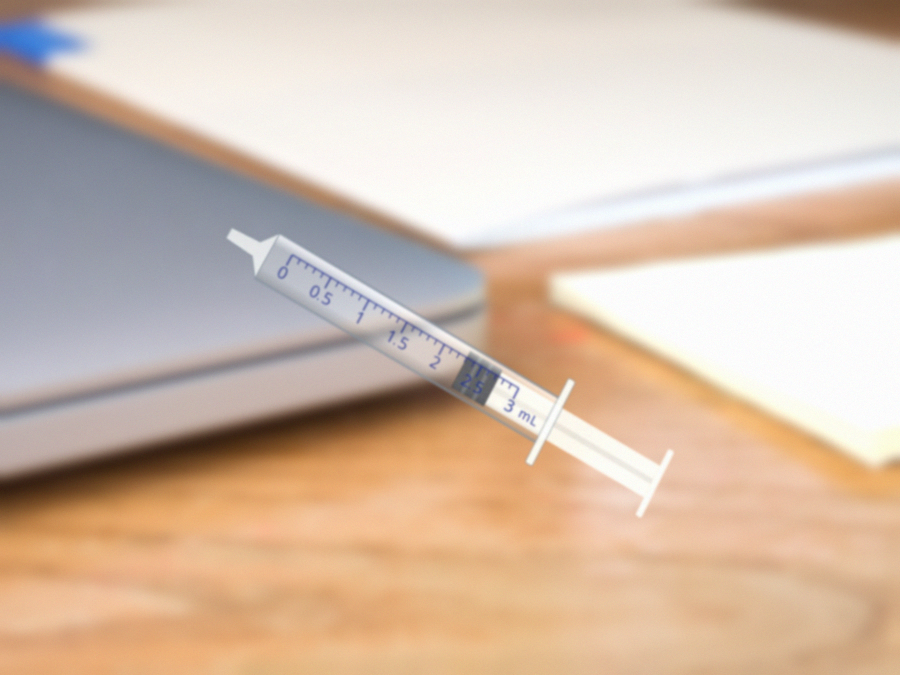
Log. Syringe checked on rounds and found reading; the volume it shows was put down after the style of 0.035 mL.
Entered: 2.3 mL
